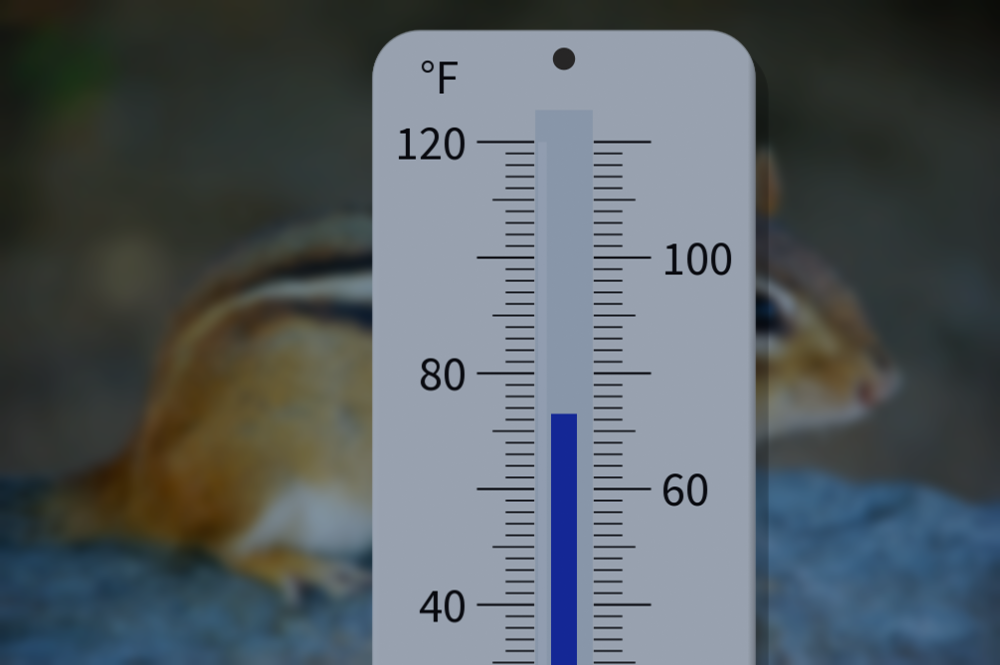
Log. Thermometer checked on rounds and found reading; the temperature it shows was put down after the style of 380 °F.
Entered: 73 °F
